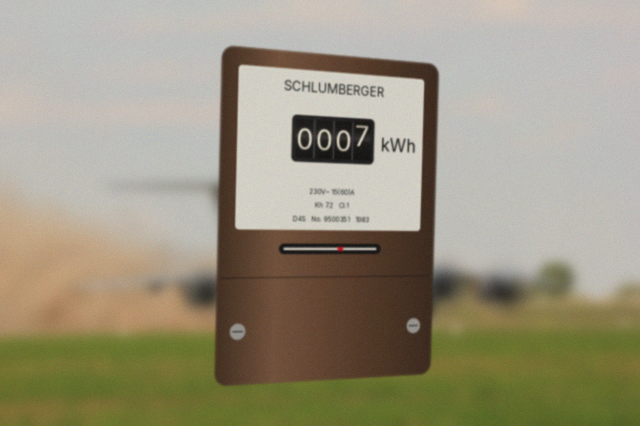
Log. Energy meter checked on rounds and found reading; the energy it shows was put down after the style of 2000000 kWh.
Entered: 7 kWh
